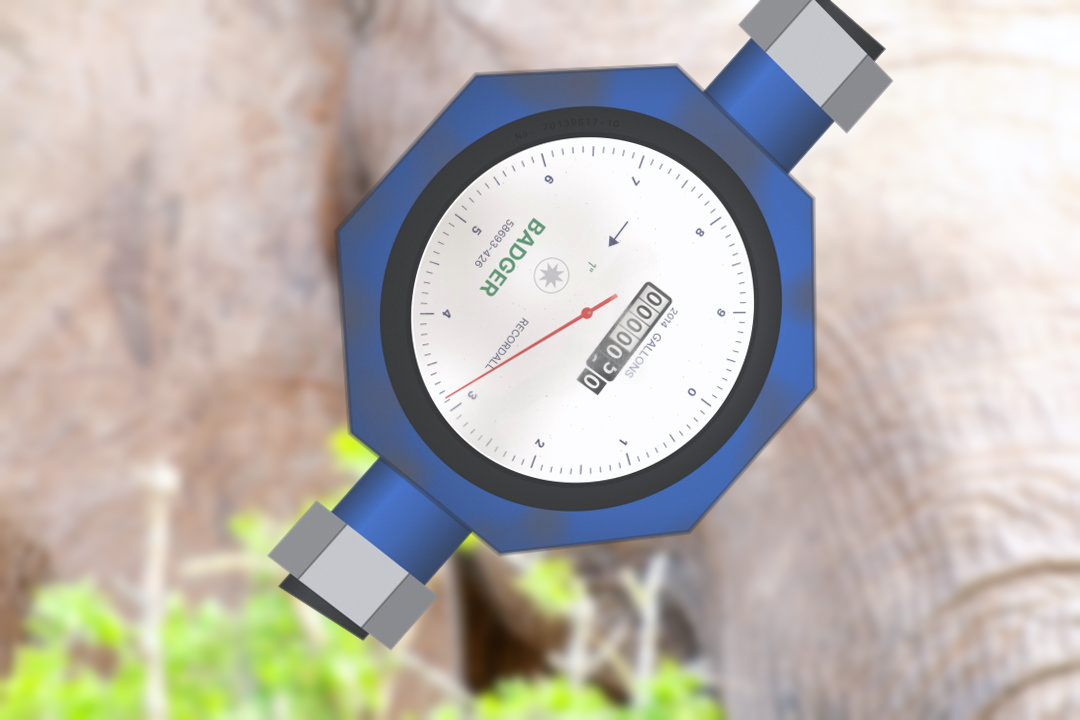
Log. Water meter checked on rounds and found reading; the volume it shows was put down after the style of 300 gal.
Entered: 53.1 gal
